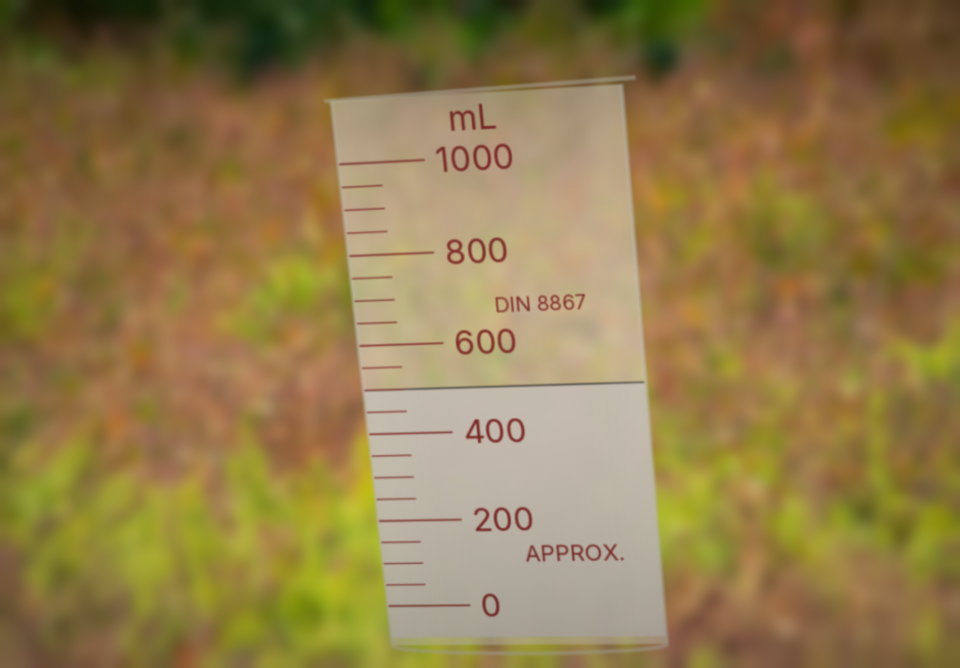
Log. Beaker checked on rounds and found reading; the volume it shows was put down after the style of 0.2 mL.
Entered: 500 mL
